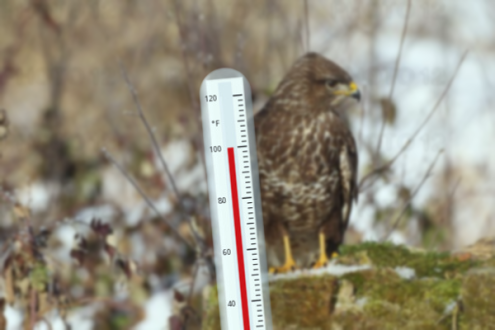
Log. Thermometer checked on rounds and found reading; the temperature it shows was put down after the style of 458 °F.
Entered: 100 °F
